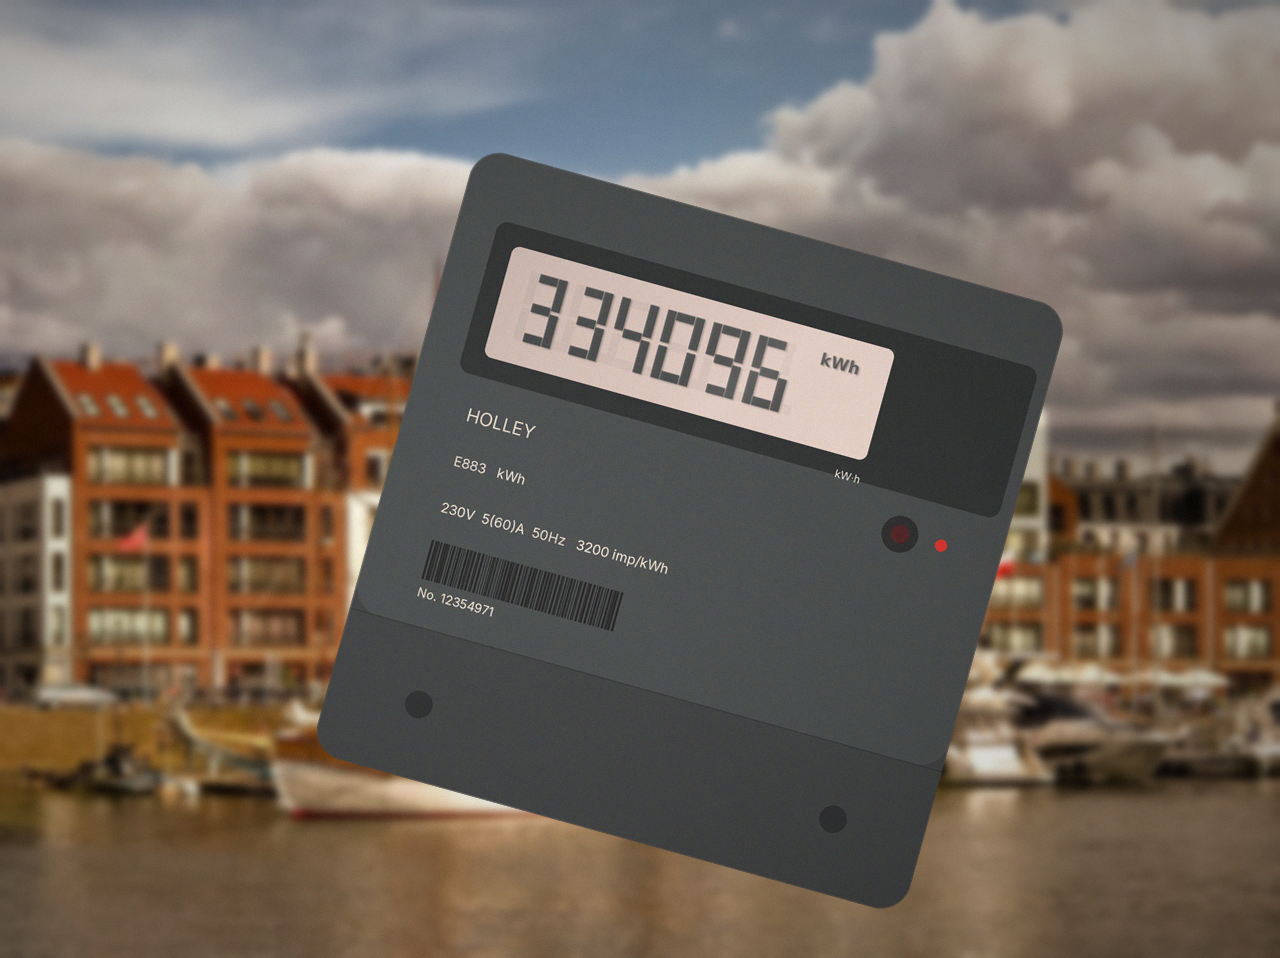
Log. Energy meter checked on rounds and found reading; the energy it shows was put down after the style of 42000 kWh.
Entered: 334096 kWh
